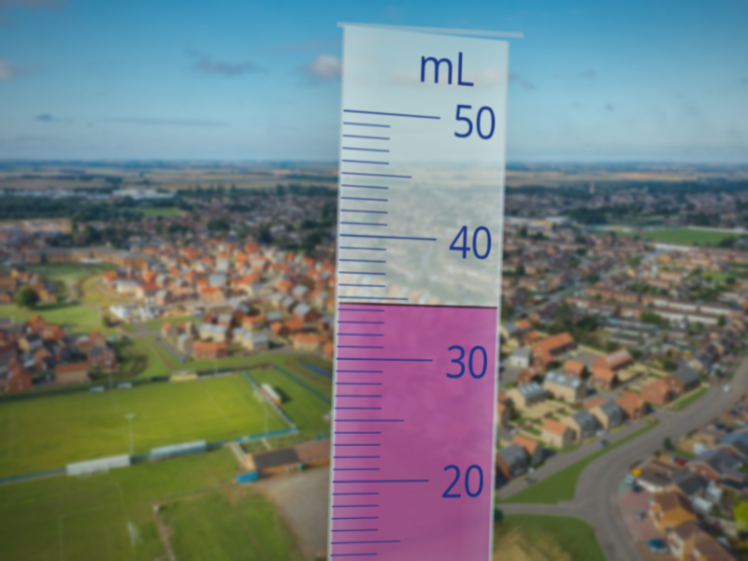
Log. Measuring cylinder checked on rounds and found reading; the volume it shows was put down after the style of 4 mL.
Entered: 34.5 mL
